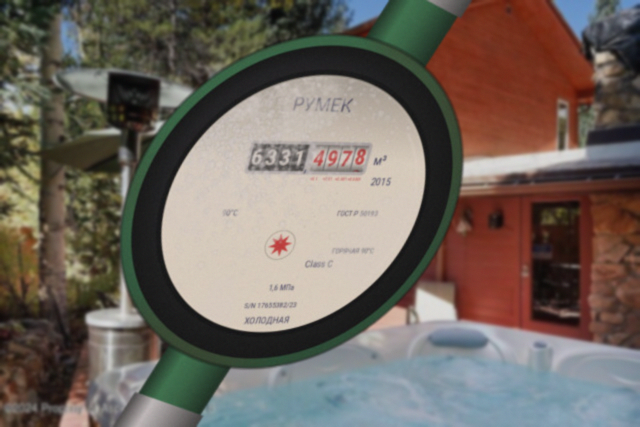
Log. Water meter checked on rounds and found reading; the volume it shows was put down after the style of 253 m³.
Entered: 6331.4978 m³
